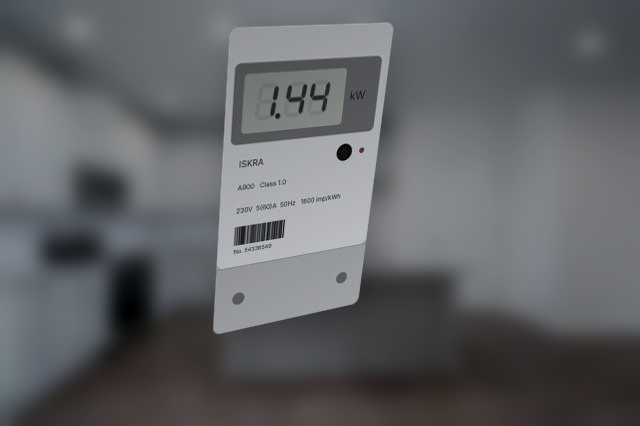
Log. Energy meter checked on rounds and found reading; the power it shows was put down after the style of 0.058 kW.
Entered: 1.44 kW
